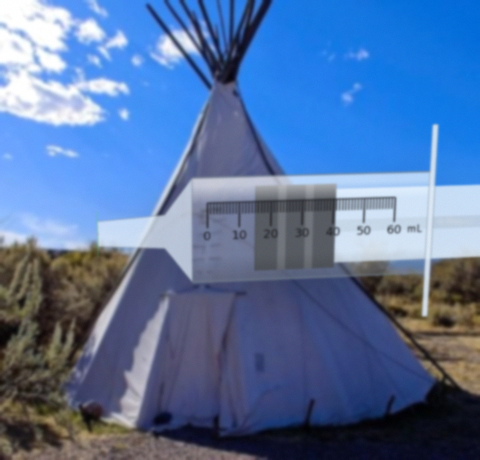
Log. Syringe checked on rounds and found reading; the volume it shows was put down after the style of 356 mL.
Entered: 15 mL
